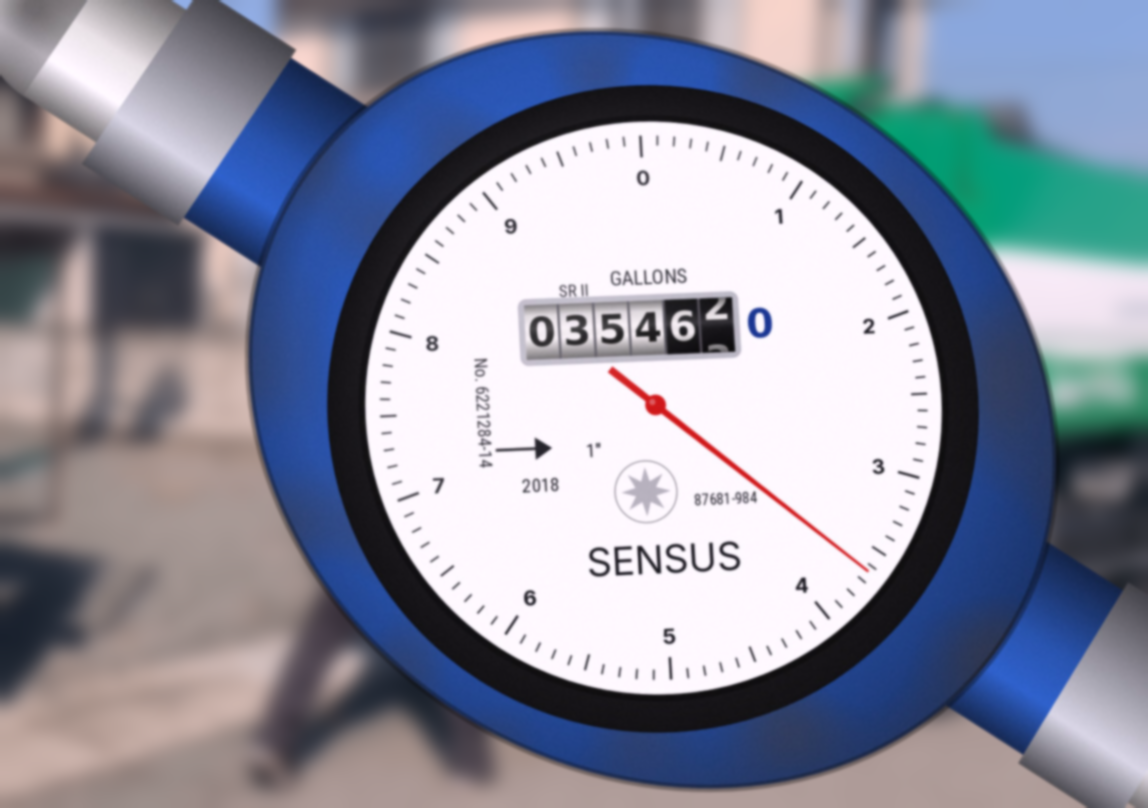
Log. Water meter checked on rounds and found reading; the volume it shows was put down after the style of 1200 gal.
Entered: 354623.6 gal
